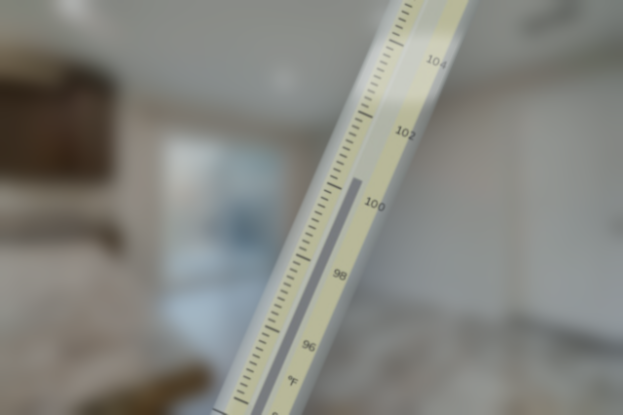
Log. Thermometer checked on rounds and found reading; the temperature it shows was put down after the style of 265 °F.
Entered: 100.4 °F
